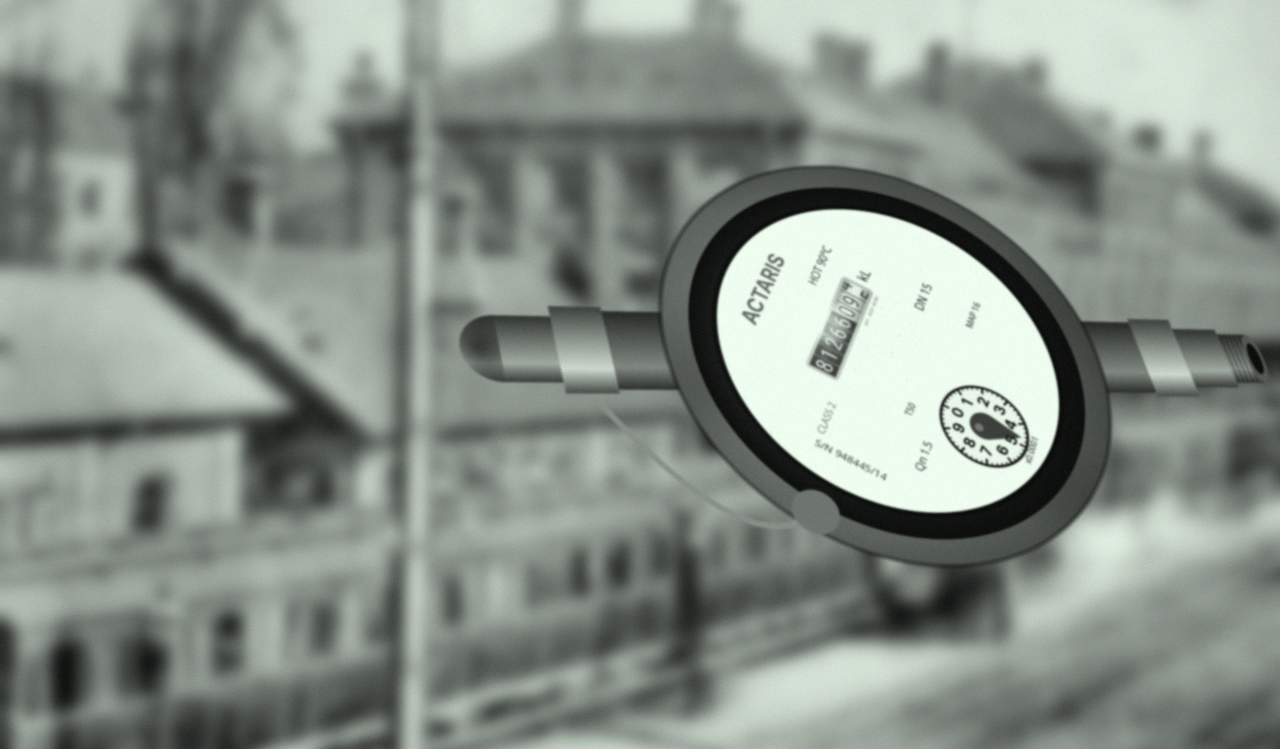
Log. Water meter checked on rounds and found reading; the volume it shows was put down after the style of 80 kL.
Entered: 81266.0944 kL
